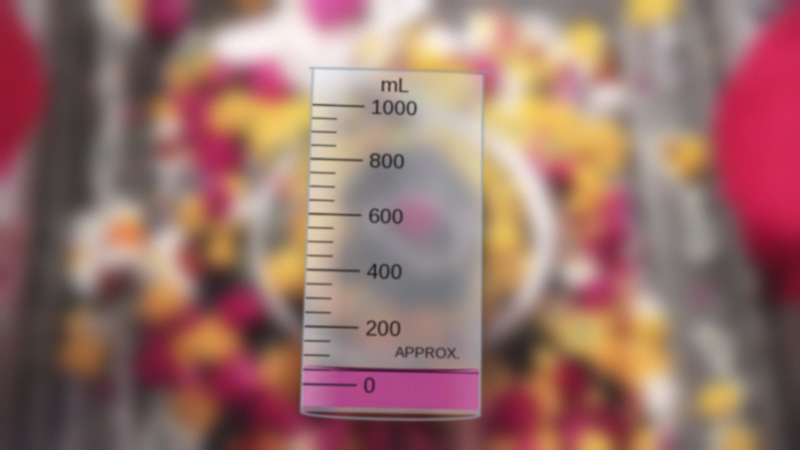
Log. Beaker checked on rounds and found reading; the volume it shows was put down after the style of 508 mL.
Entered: 50 mL
